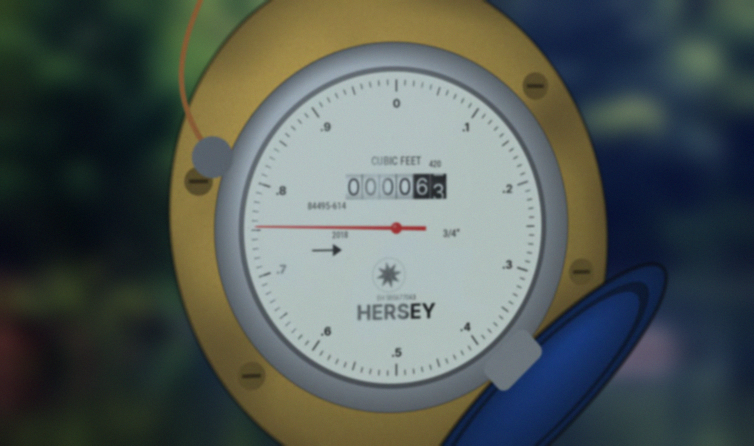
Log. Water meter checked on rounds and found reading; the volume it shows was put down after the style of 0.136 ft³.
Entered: 62.75 ft³
